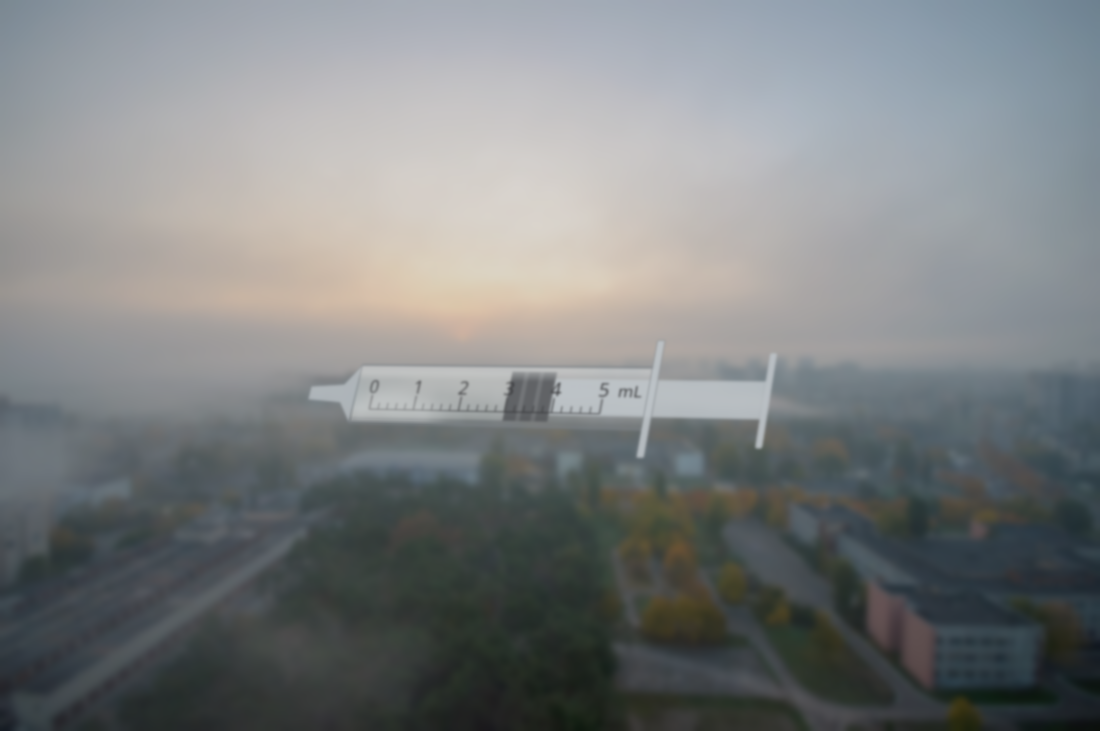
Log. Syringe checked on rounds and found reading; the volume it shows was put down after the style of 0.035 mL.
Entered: 3 mL
